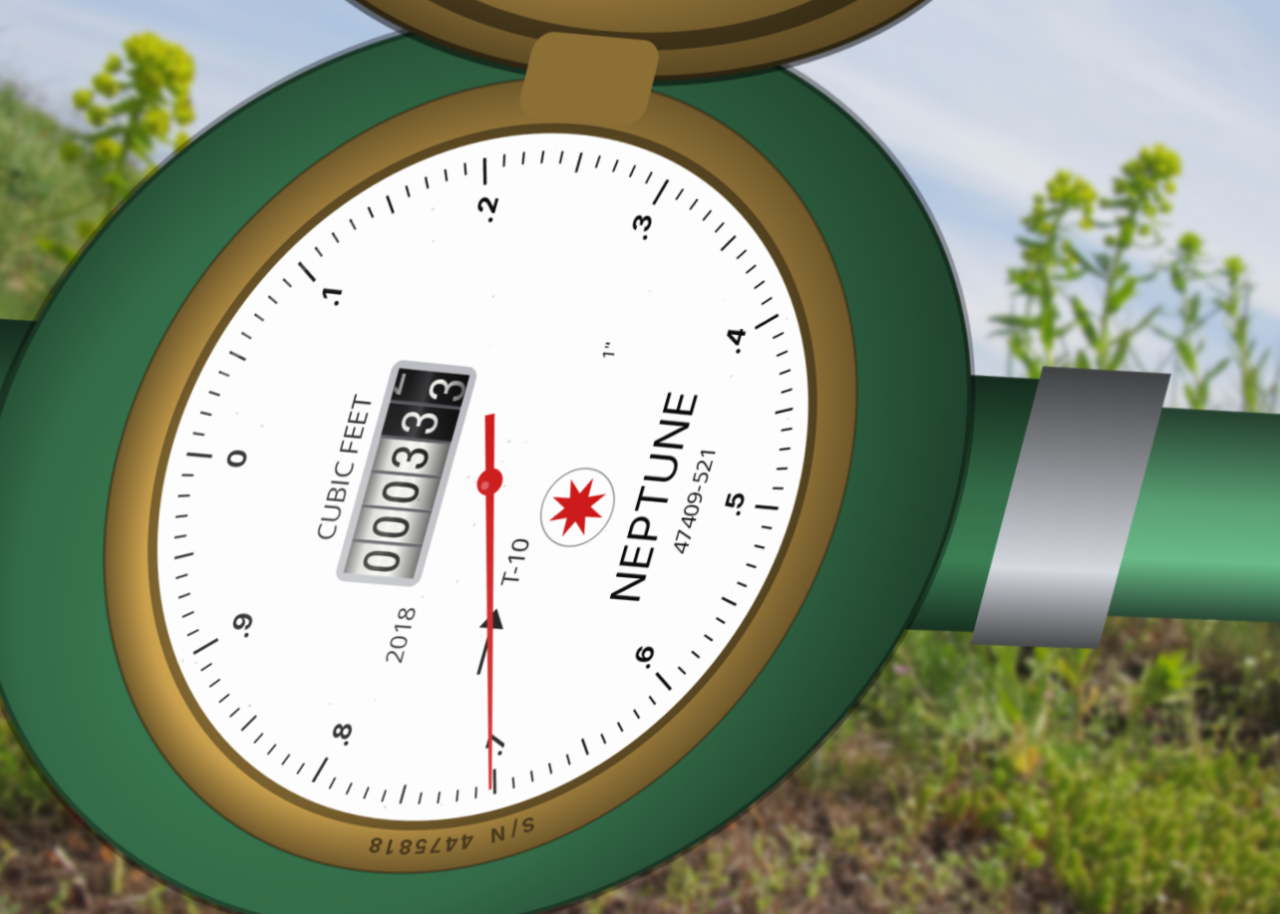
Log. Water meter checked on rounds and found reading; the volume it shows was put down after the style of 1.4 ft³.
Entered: 332.70 ft³
